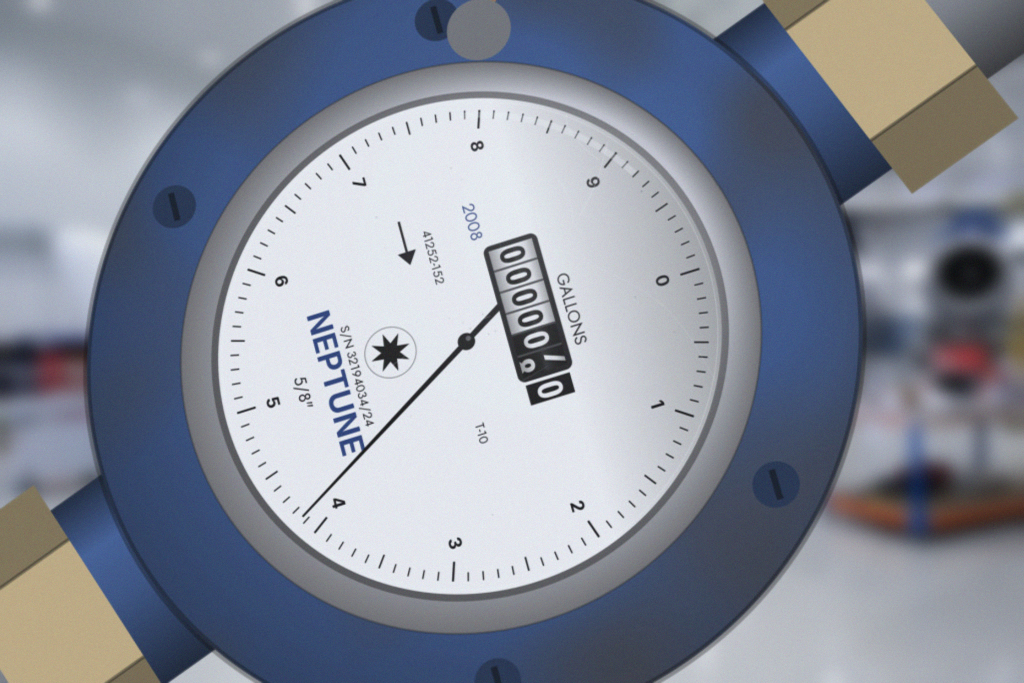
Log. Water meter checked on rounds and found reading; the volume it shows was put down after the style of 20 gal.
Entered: 74.1 gal
